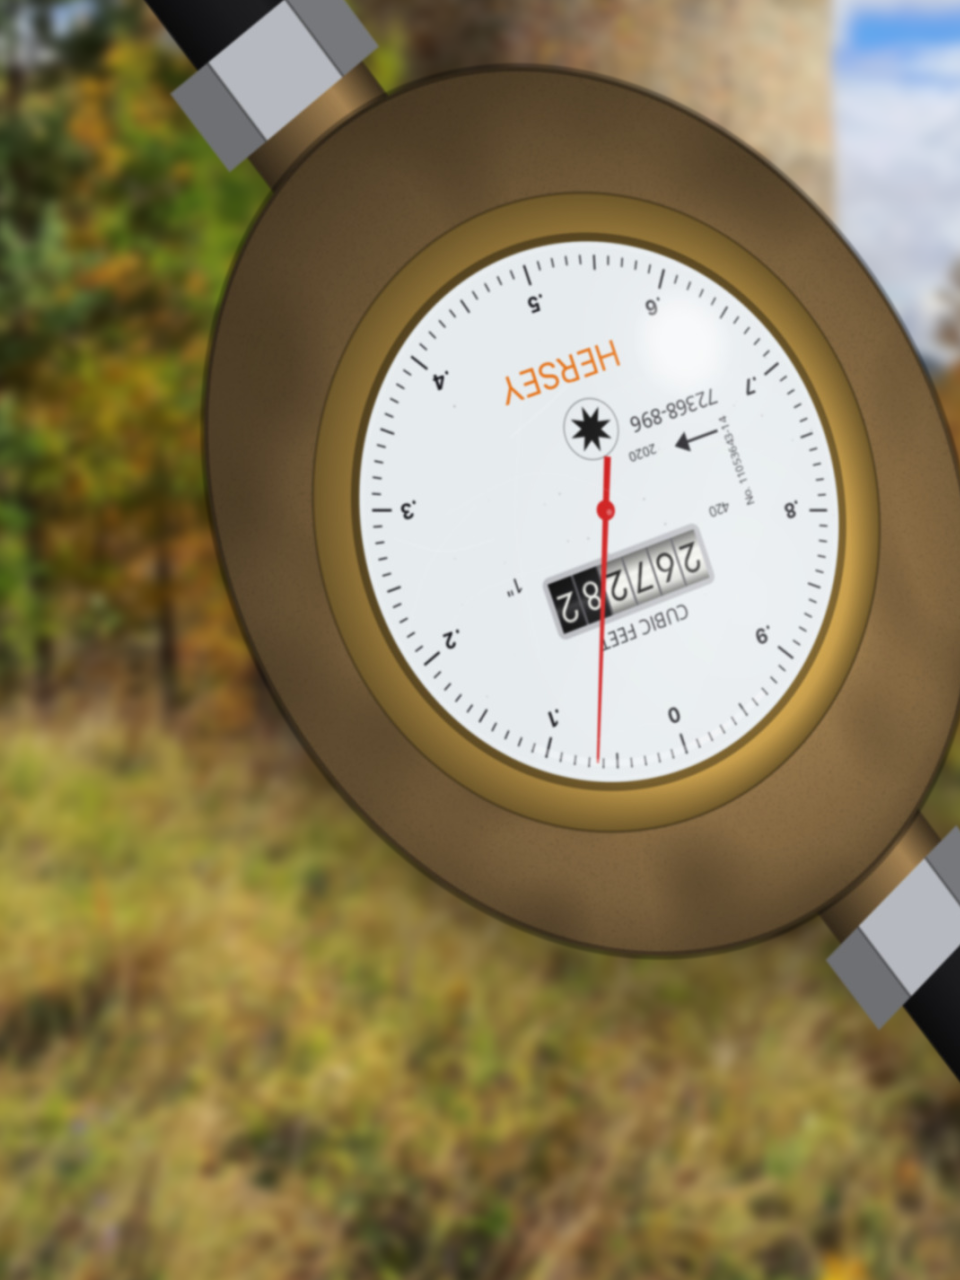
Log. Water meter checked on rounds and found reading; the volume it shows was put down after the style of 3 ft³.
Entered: 267282.06 ft³
